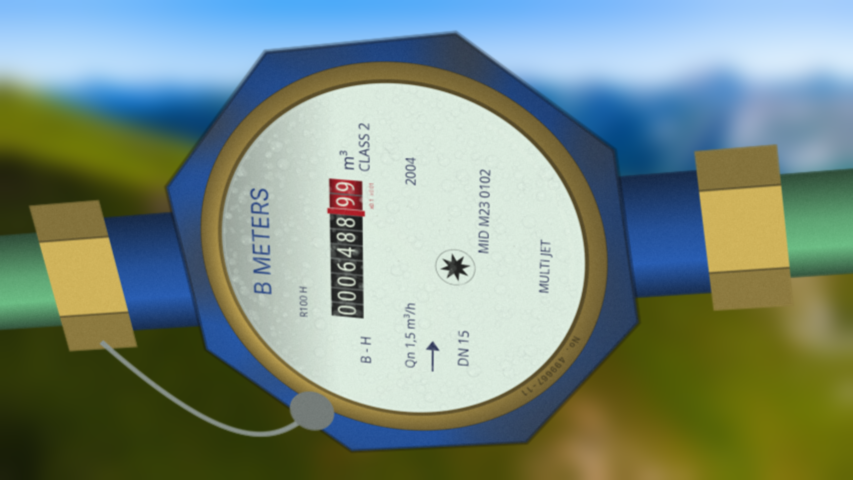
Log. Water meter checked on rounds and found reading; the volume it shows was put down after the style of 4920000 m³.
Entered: 6488.99 m³
